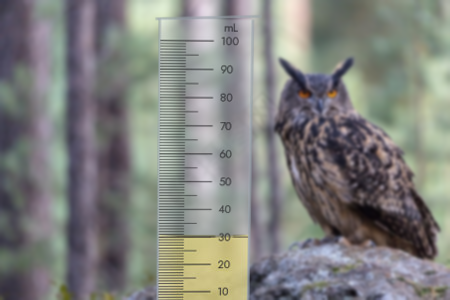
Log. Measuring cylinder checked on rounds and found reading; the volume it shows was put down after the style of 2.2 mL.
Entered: 30 mL
